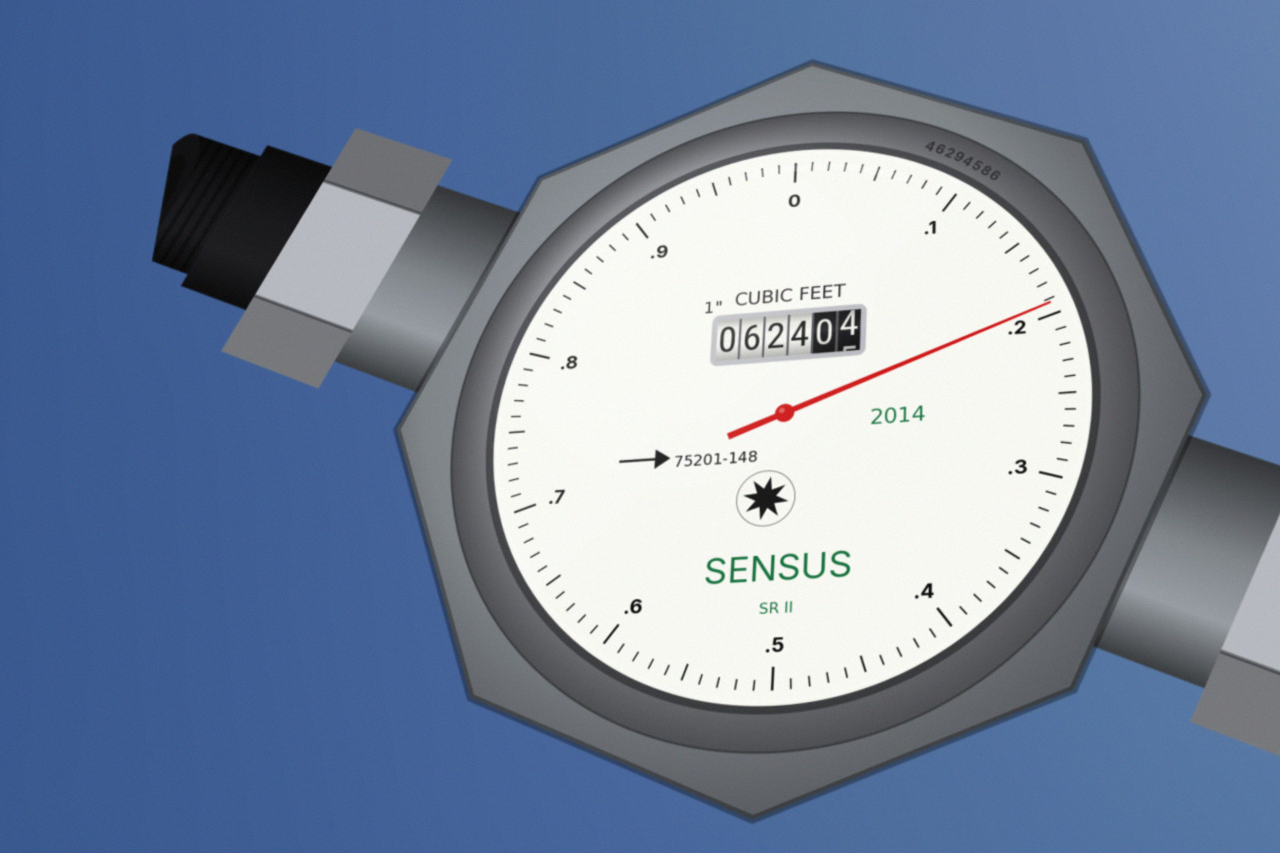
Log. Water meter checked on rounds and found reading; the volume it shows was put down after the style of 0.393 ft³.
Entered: 62404.19 ft³
